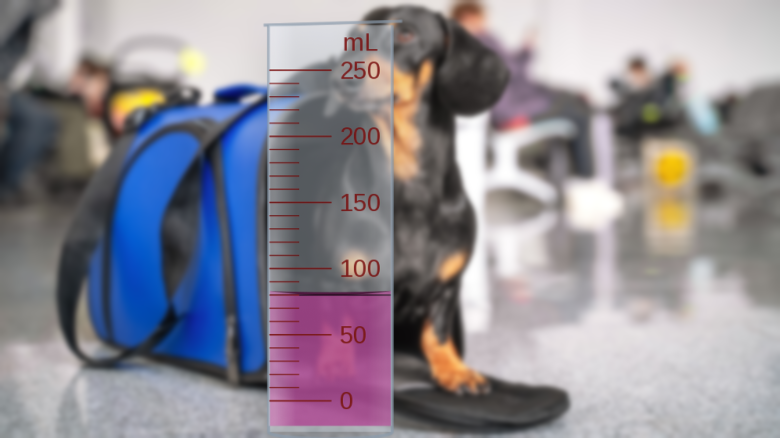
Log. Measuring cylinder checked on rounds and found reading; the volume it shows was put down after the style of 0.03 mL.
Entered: 80 mL
